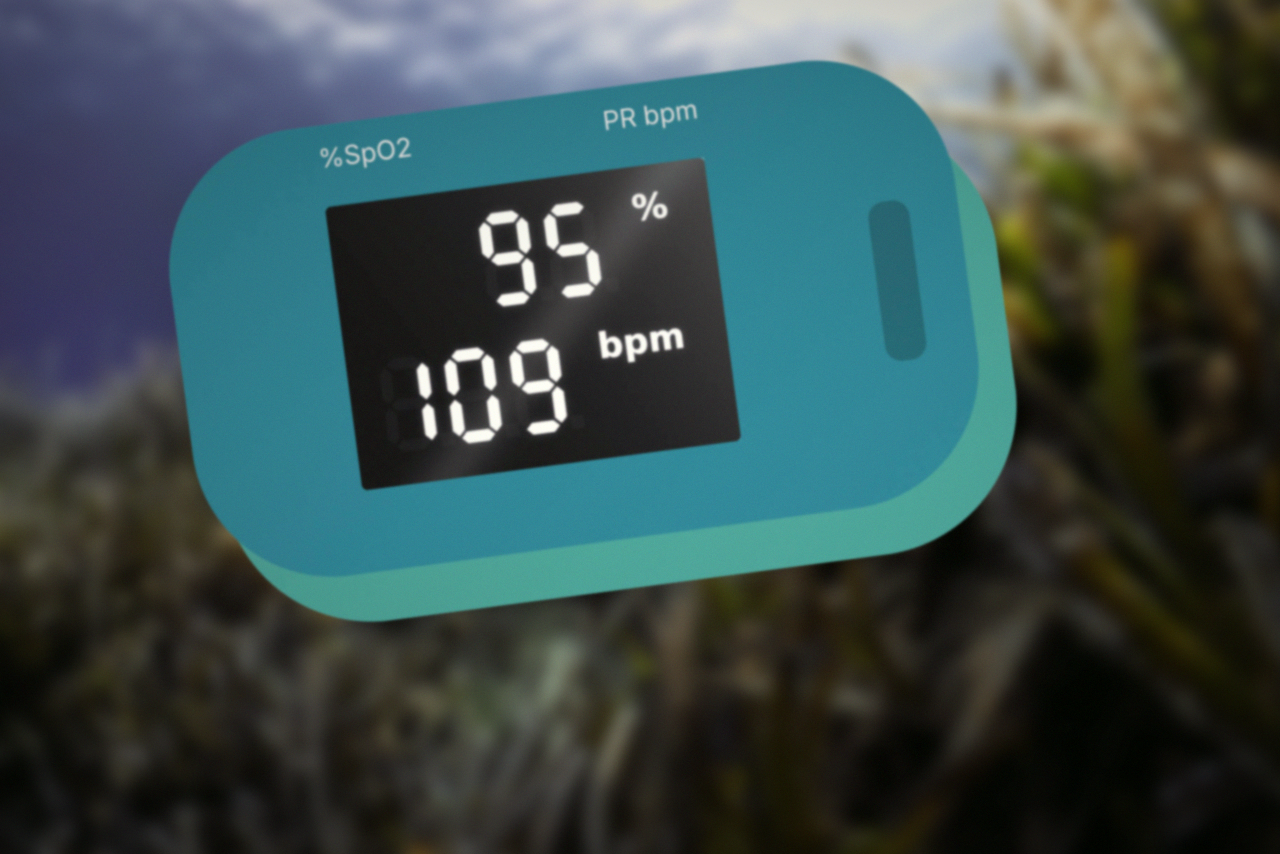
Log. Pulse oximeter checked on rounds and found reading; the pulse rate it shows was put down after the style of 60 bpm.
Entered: 109 bpm
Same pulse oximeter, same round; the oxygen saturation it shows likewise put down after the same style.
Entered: 95 %
